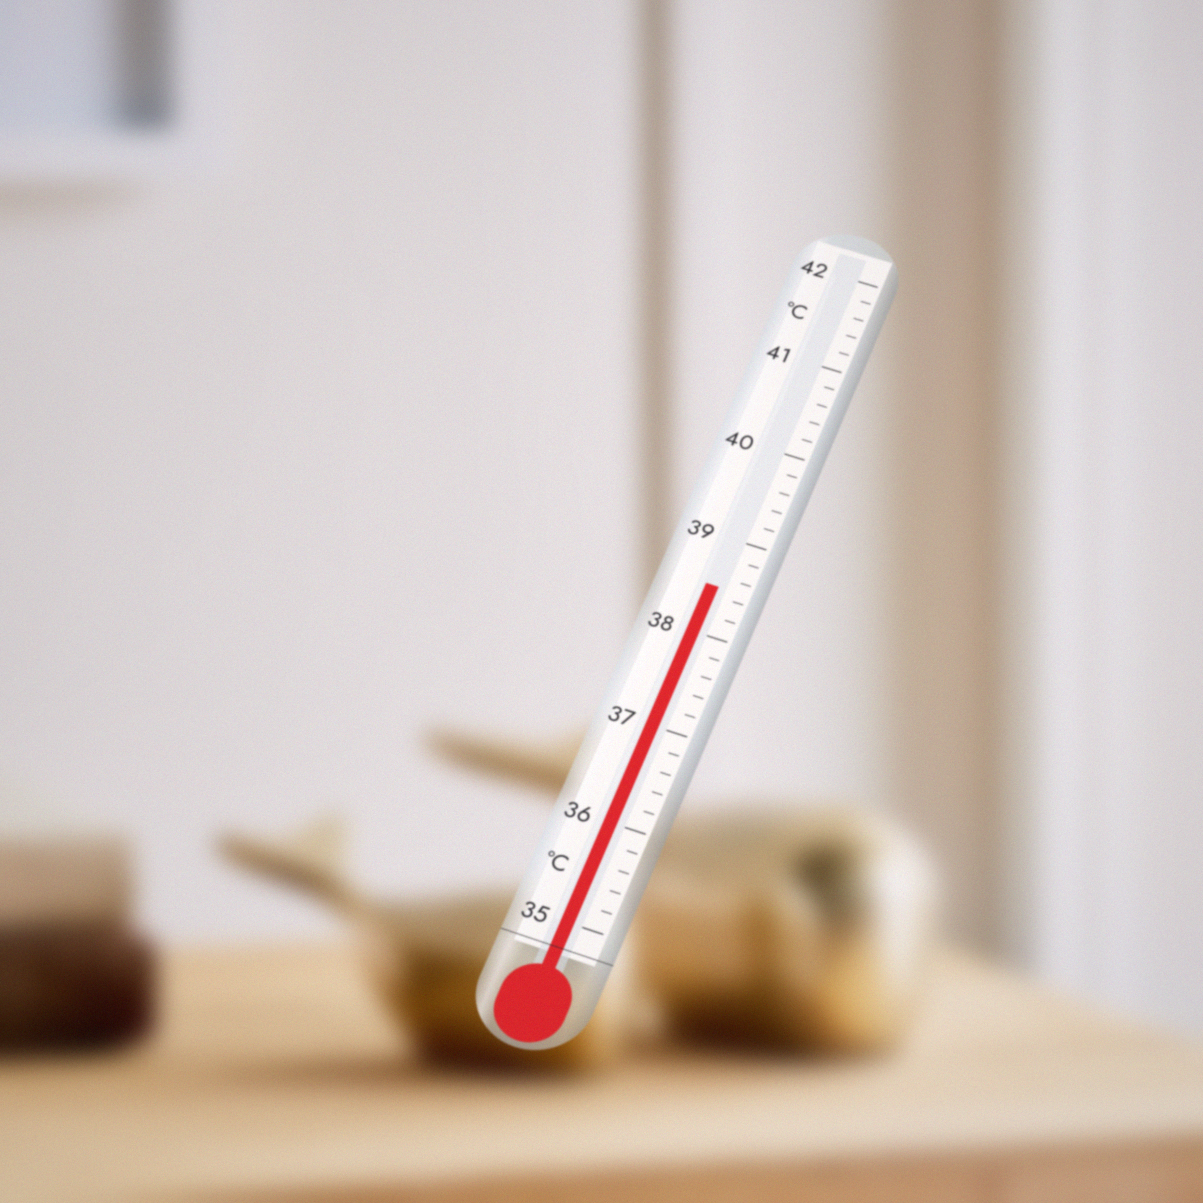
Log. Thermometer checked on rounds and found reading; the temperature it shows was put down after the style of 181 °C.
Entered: 38.5 °C
